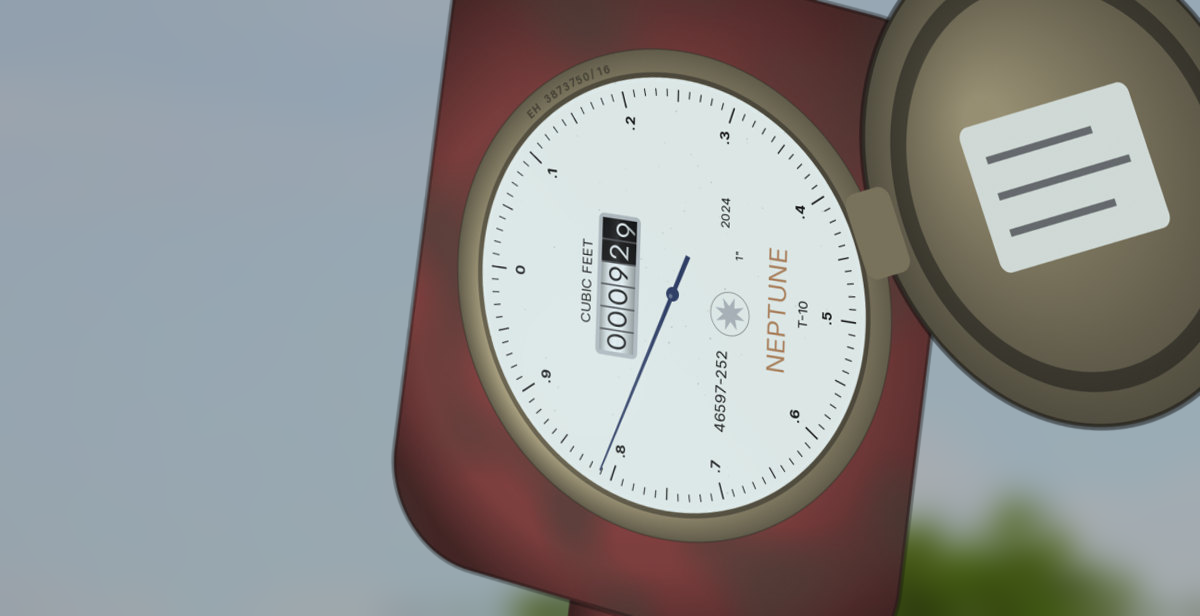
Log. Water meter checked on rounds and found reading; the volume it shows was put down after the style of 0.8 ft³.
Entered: 928.81 ft³
